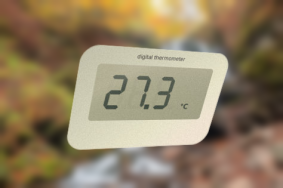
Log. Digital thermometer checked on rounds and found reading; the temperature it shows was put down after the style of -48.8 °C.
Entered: 27.3 °C
